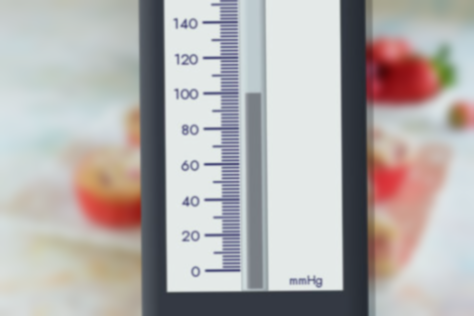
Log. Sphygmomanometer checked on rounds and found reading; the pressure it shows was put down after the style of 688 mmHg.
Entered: 100 mmHg
